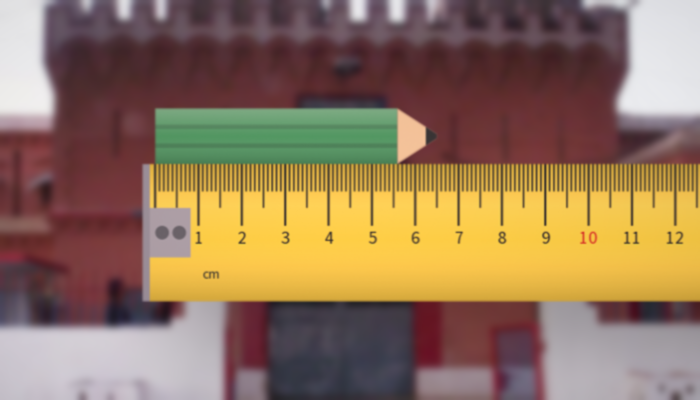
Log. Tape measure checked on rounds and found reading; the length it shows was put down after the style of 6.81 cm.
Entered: 6.5 cm
